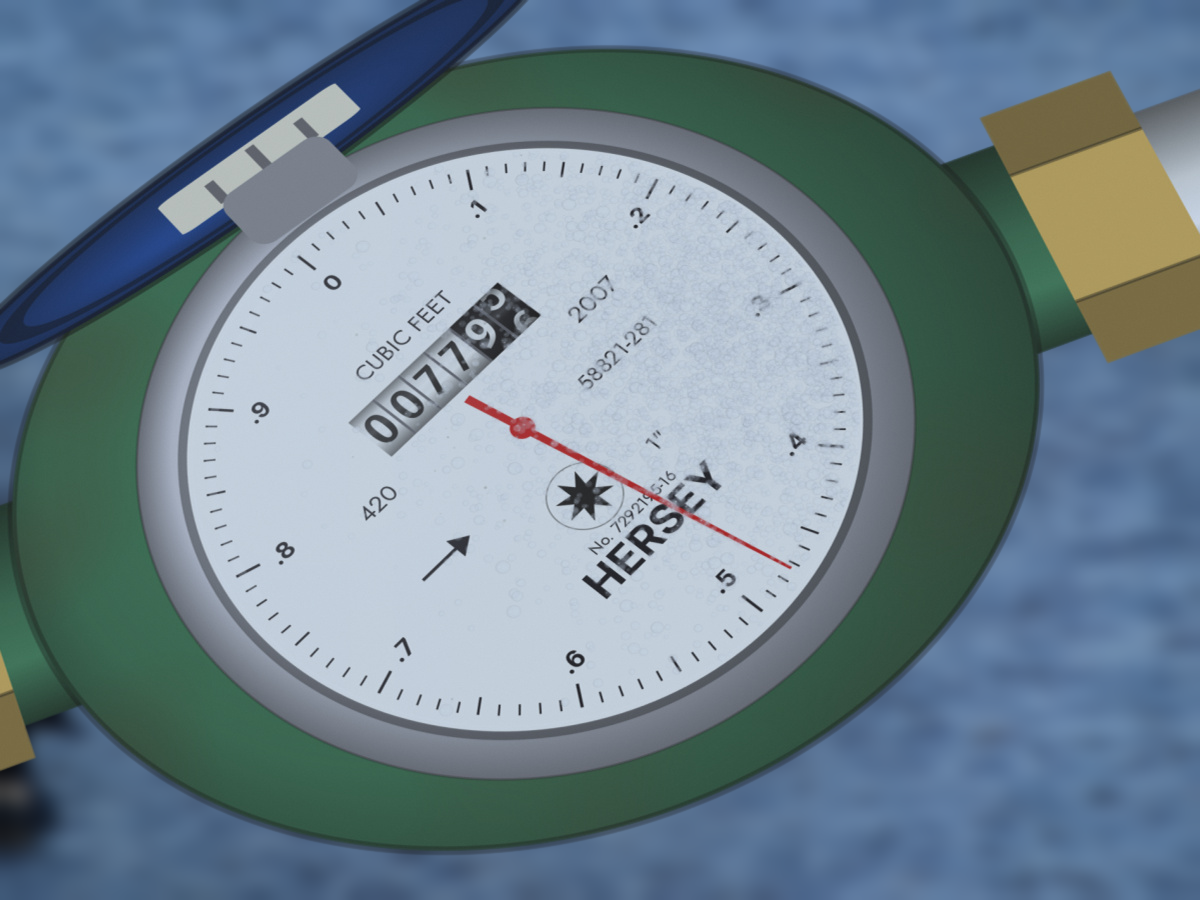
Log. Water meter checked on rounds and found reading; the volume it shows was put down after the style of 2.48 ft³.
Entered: 7795.47 ft³
